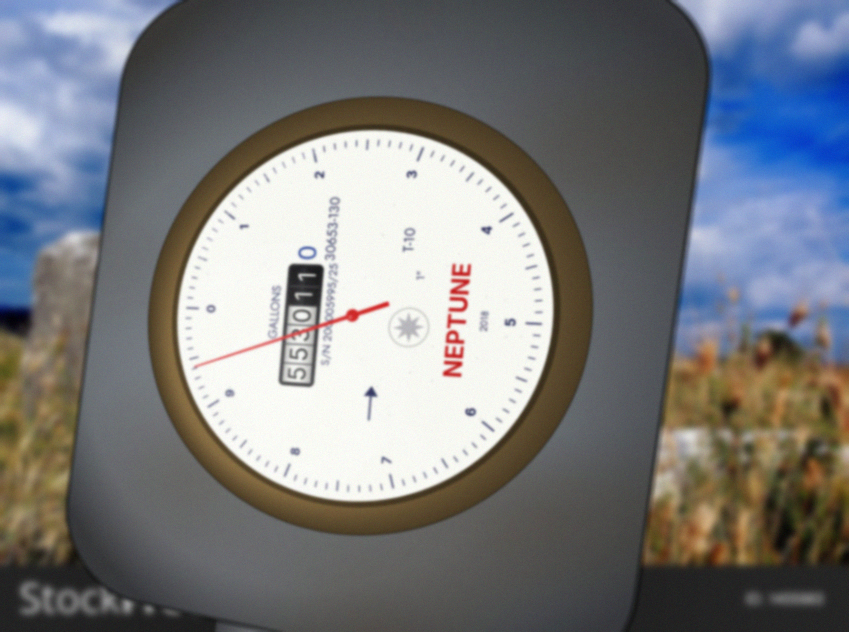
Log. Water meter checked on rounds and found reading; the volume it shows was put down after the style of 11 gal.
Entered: 5530109.4 gal
